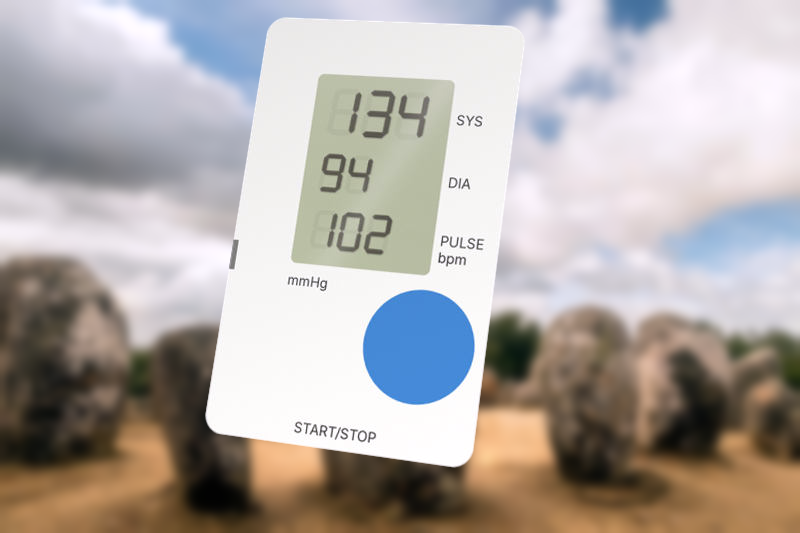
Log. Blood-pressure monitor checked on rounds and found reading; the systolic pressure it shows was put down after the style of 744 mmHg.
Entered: 134 mmHg
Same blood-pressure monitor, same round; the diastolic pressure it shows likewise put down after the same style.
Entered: 94 mmHg
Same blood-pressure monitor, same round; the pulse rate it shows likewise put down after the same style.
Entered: 102 bpm
